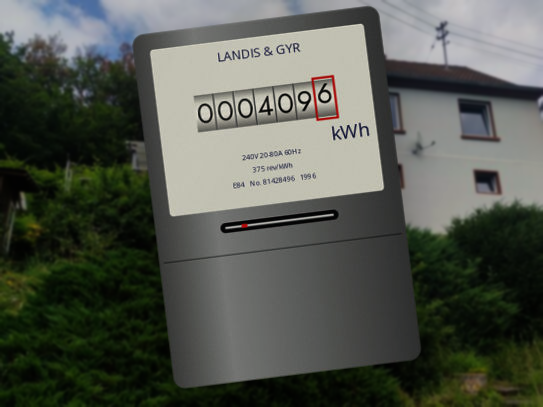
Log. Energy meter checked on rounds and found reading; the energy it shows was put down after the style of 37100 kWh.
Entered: 409.6 kWh
